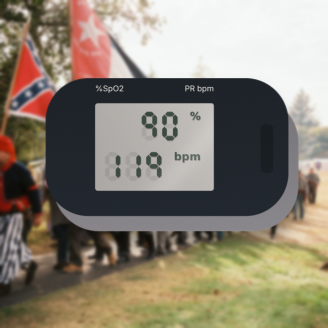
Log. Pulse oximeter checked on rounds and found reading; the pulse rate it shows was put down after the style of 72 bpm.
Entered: 119 bpm
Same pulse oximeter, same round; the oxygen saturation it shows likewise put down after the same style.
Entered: 90 %
